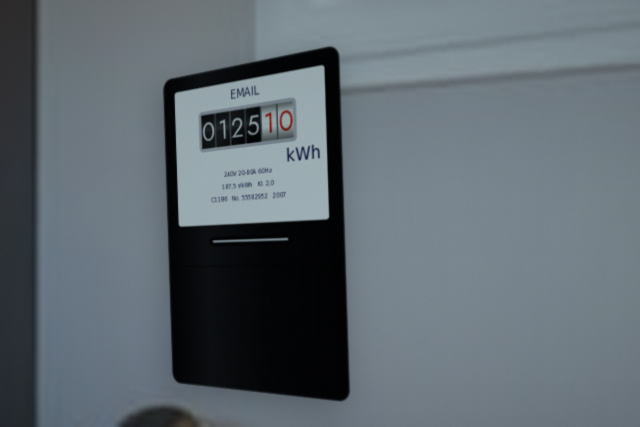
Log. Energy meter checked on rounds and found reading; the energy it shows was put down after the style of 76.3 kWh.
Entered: 125.10 kWh
